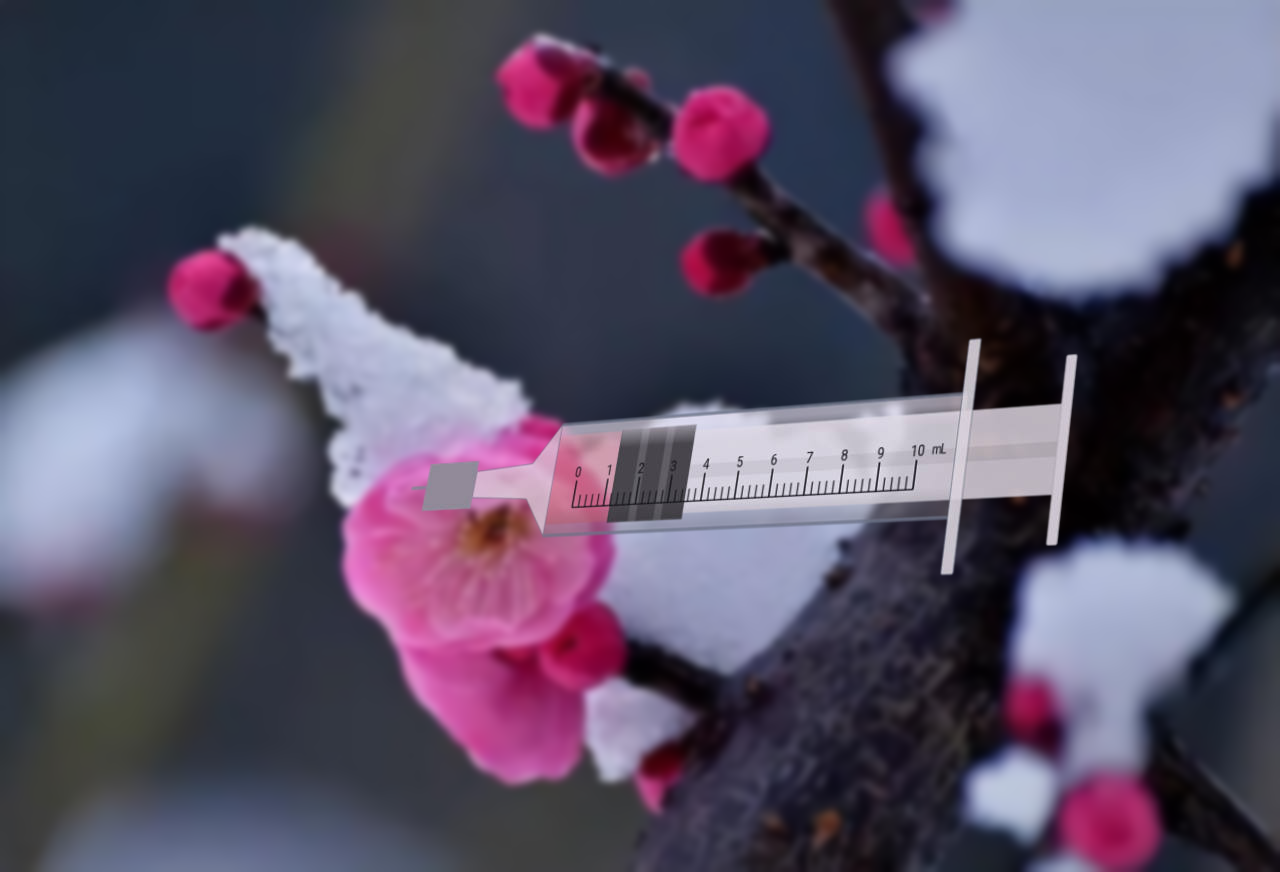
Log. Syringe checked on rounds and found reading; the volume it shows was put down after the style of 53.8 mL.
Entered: 1.2 mL
